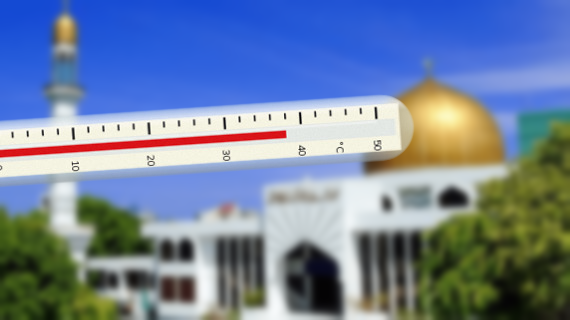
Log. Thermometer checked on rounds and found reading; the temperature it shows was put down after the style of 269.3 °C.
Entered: 38 °C
